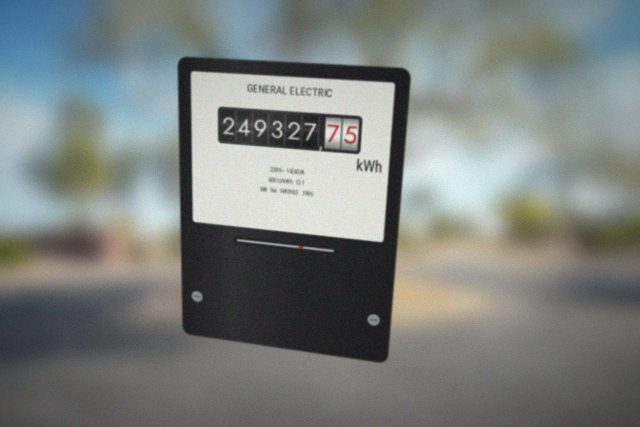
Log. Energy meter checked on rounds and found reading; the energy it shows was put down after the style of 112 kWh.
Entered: 249327.75 kWh
